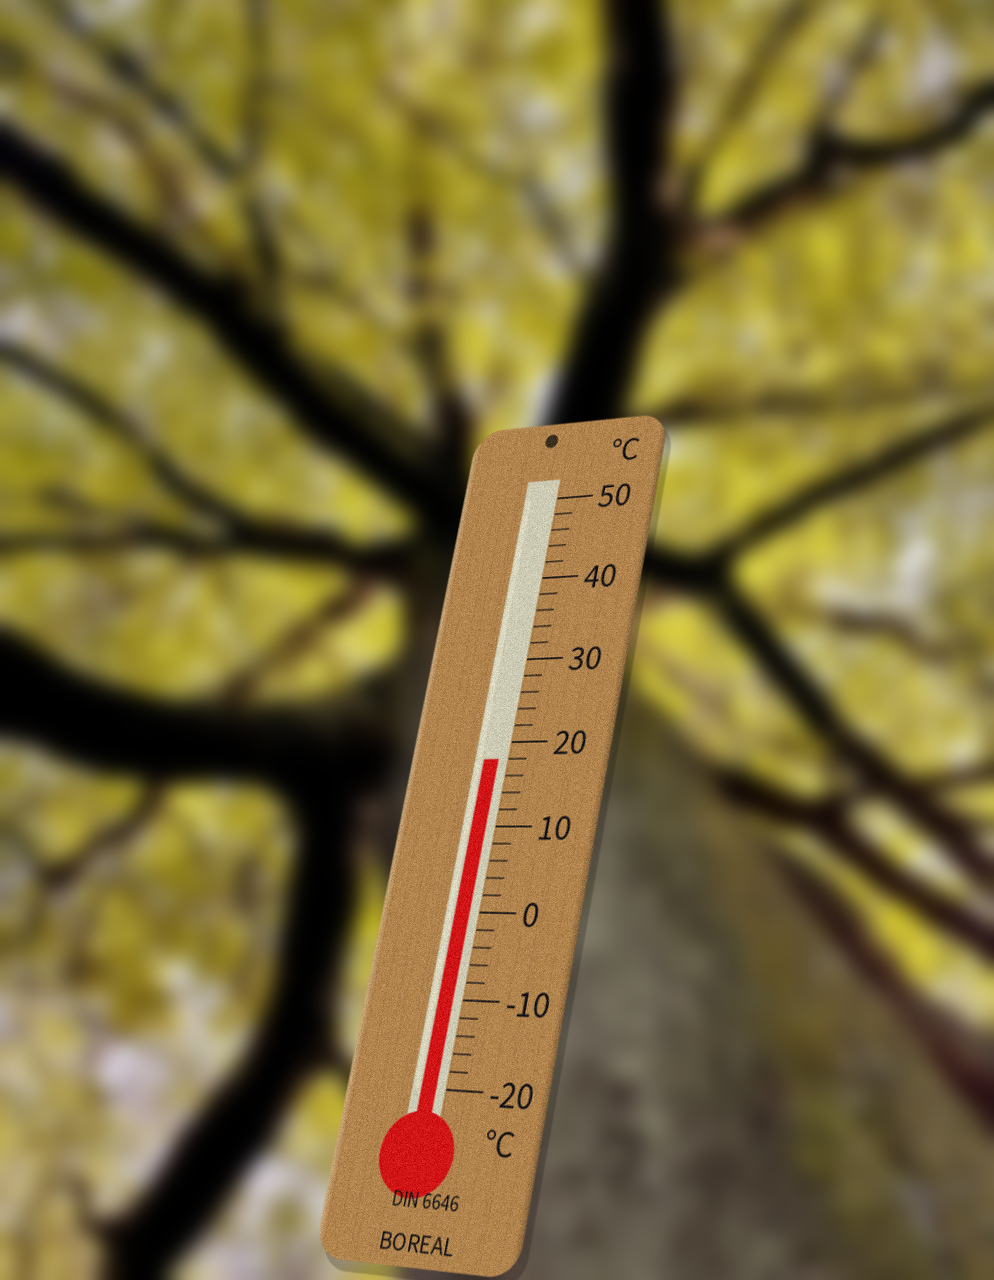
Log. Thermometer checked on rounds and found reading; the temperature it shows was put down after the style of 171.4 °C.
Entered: 18 °C
